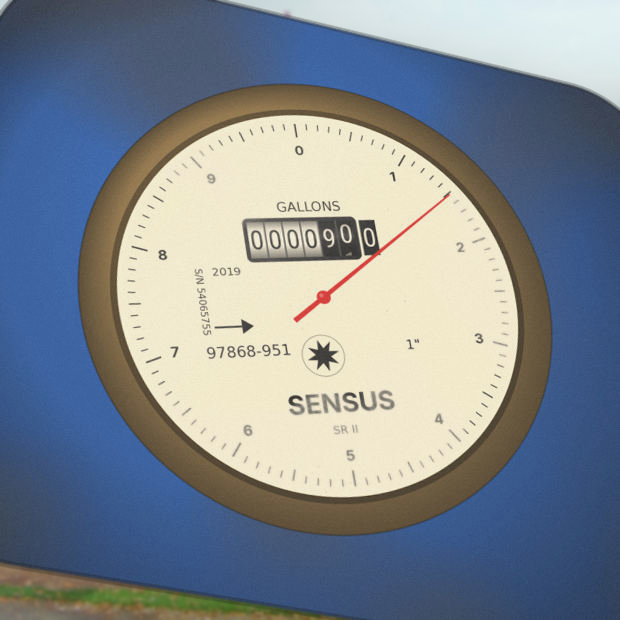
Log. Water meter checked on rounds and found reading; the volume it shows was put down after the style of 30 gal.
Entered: 901.5 gal
